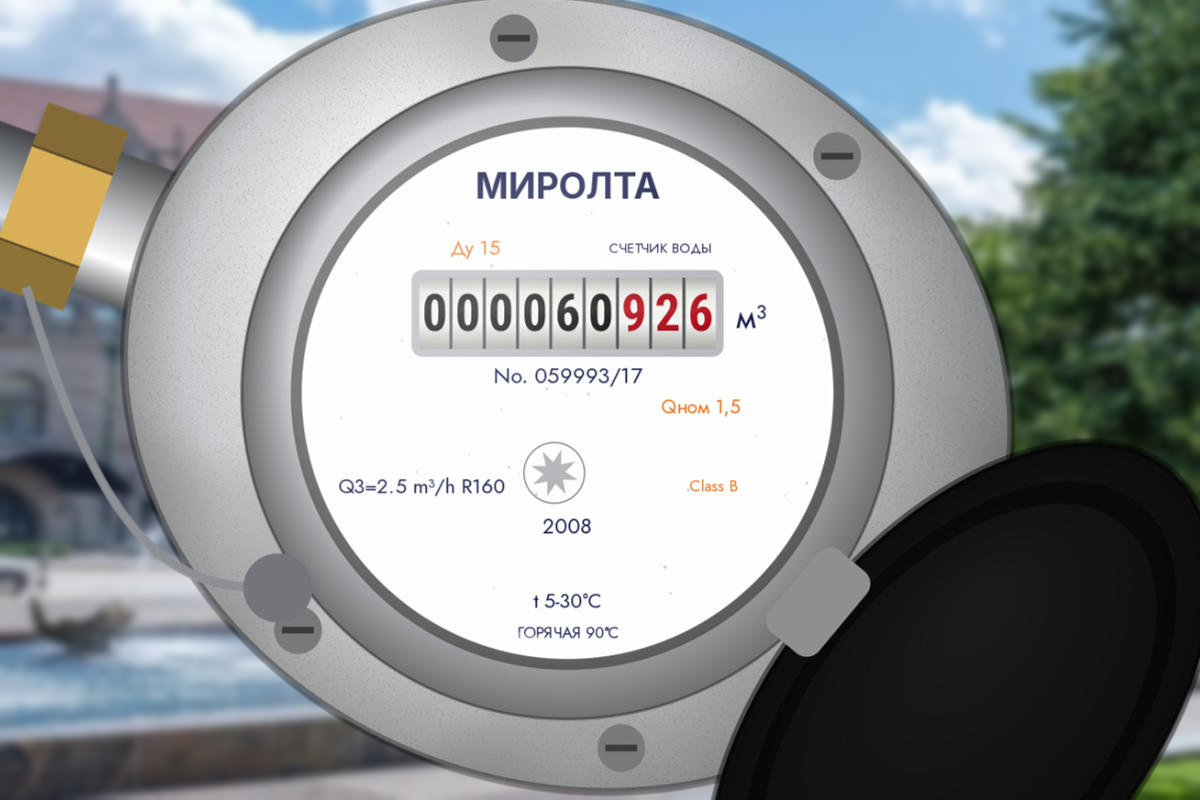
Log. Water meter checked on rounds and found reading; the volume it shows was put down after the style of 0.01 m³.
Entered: 60.926 m³
